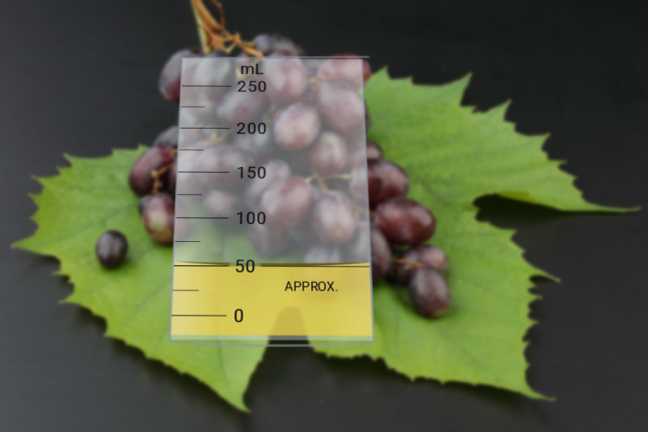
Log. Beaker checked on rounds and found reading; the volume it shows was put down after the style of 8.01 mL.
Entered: 50 mL
